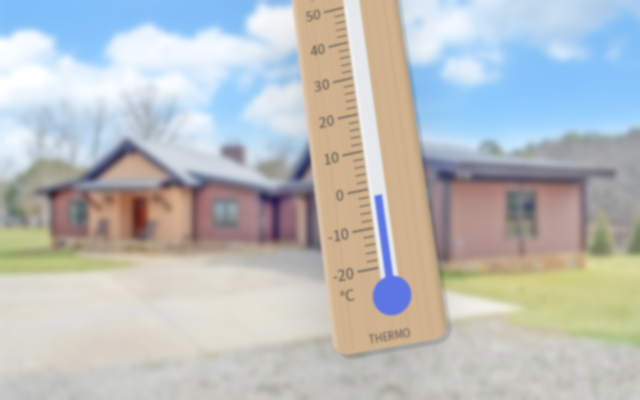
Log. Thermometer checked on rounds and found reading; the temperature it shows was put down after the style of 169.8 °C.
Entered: -2 °C
